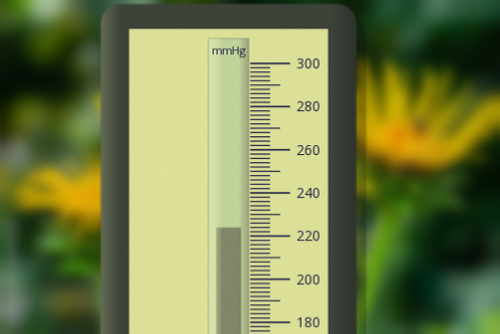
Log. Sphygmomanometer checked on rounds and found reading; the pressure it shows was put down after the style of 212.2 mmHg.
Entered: 224 mmHg
